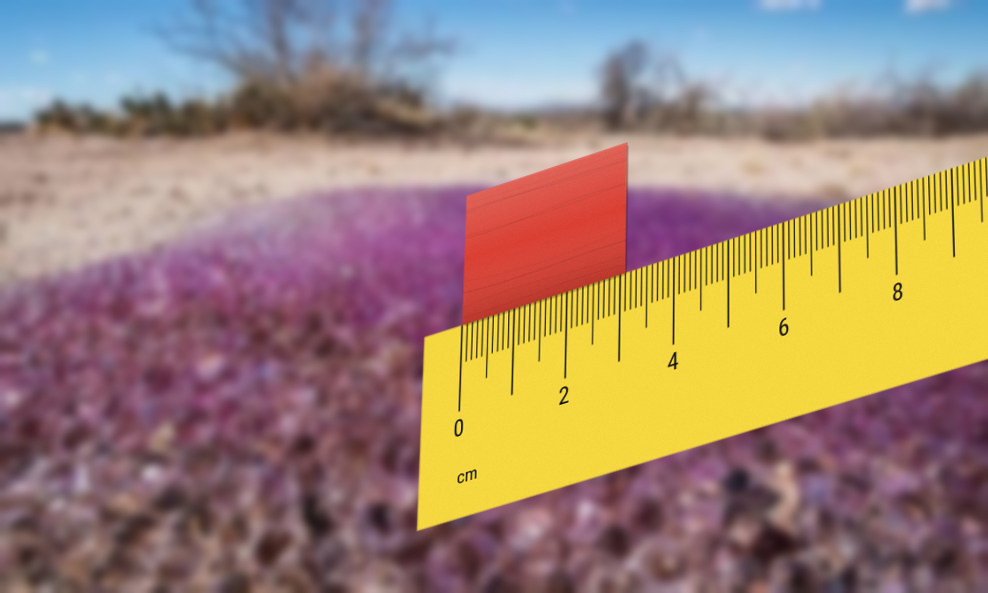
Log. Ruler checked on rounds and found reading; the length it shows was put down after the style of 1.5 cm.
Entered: 3.1 cm
